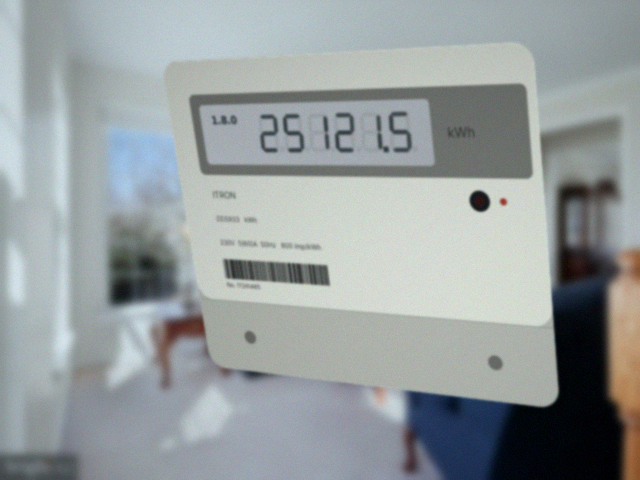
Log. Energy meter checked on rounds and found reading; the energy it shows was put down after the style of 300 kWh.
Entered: 25121.5 kWh
